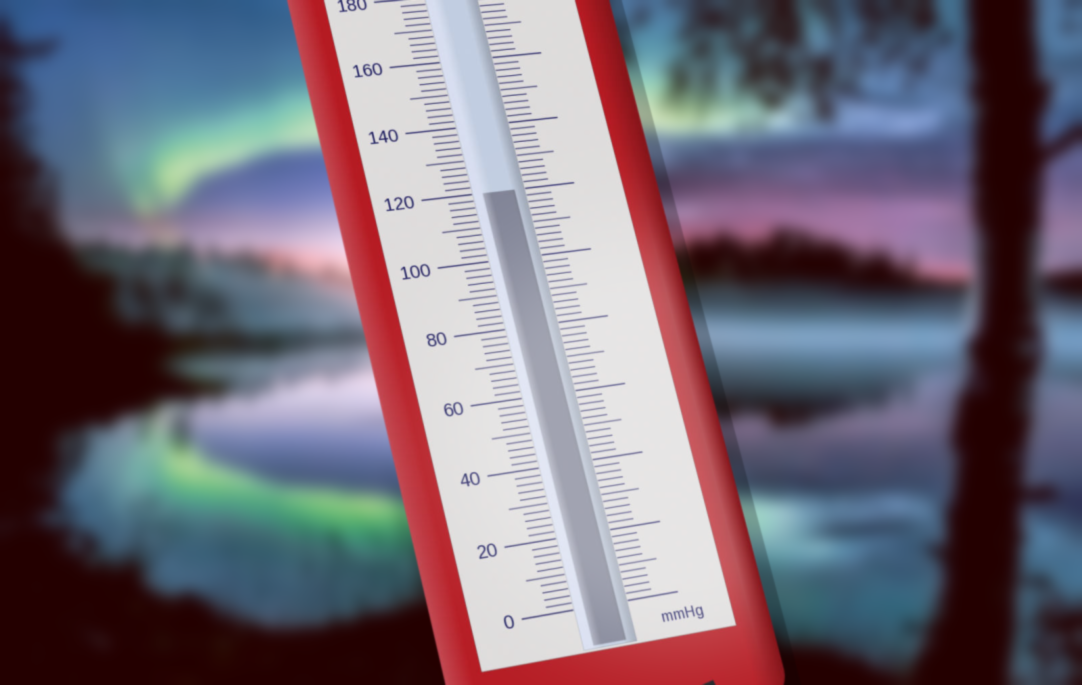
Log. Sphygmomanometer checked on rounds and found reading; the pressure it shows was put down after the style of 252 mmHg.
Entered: 120 mmHg
